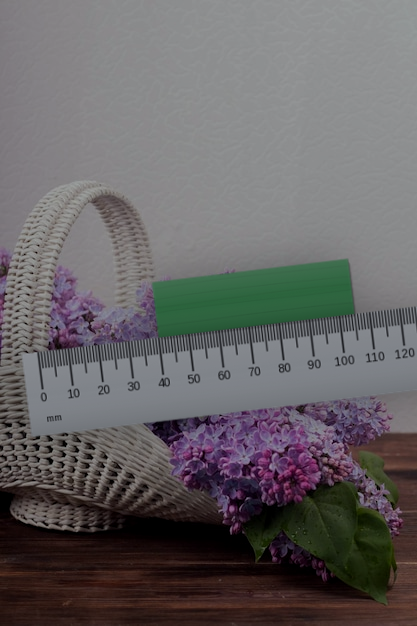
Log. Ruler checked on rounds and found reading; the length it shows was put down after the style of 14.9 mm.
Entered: 65 mm
